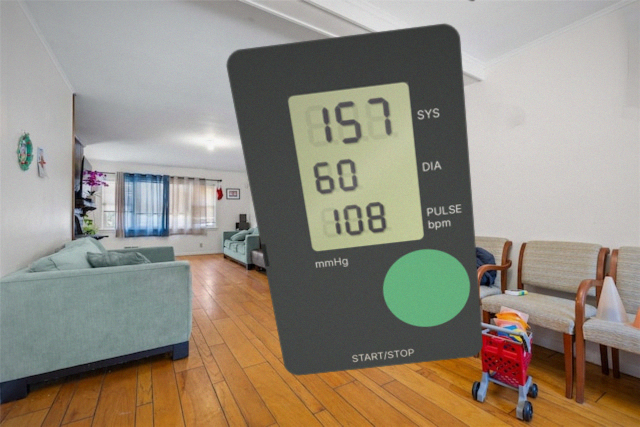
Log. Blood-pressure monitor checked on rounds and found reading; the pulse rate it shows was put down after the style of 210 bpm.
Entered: 108 bpm
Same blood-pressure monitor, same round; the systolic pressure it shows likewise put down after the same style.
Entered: 157 mmHg
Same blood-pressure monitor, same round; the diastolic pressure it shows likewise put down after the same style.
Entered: 60 mmHg
